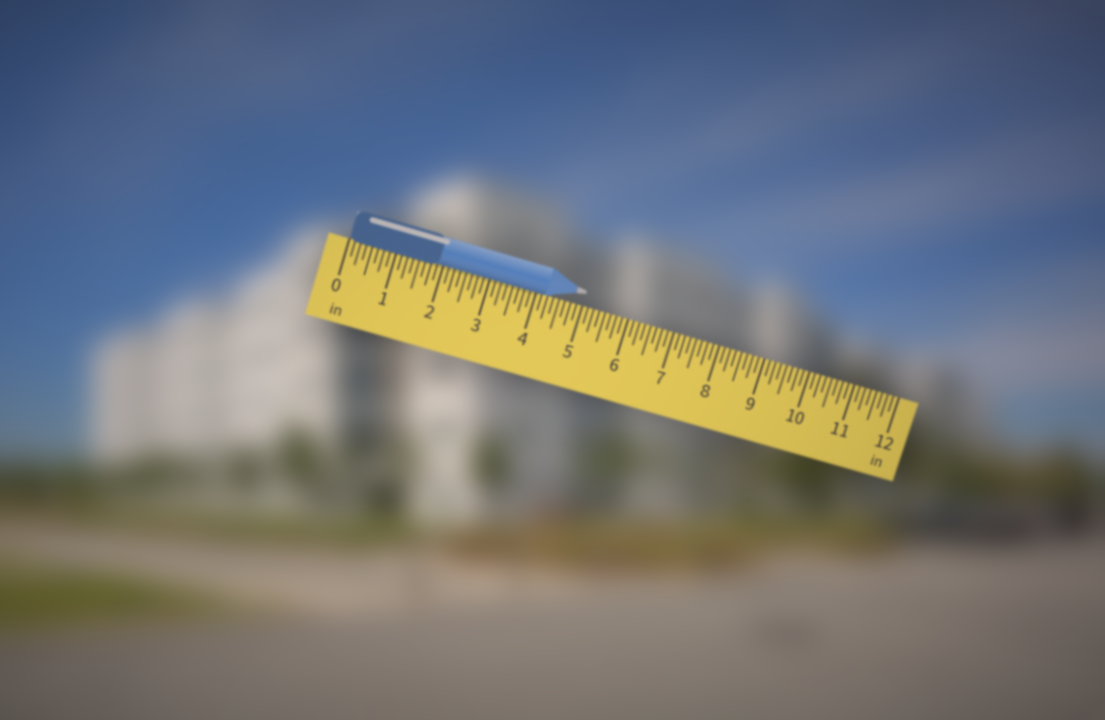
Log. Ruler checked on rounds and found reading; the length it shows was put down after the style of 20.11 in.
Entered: 5 in
